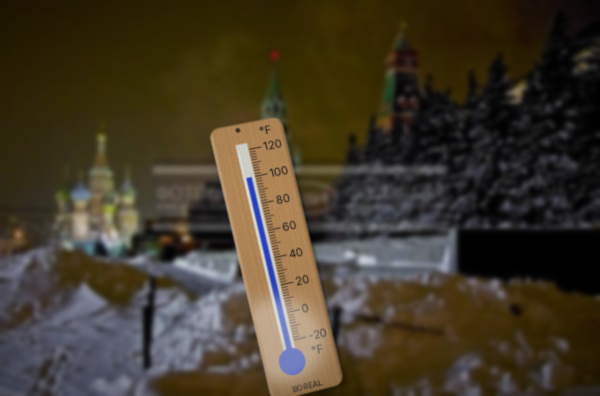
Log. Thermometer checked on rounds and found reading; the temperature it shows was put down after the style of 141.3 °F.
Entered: 100 °F
